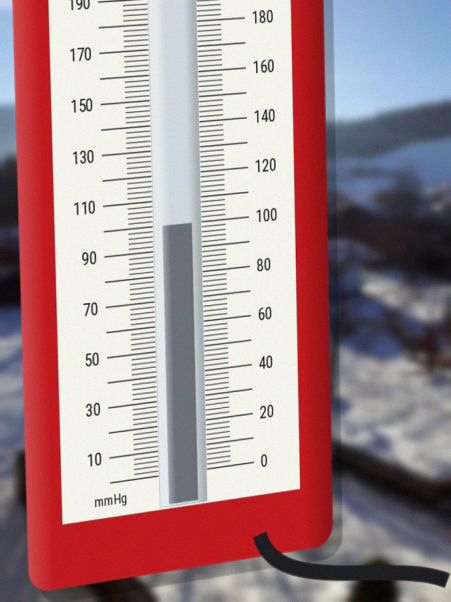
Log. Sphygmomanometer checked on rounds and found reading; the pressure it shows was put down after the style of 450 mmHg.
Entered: 100 mmHg
